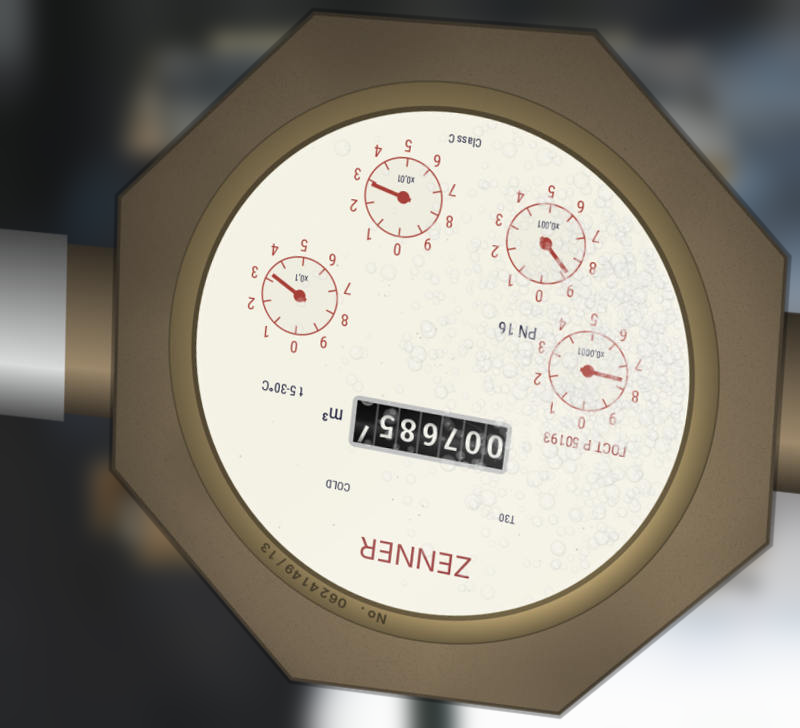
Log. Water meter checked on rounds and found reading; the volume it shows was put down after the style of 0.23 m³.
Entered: 76857.3287 m³
